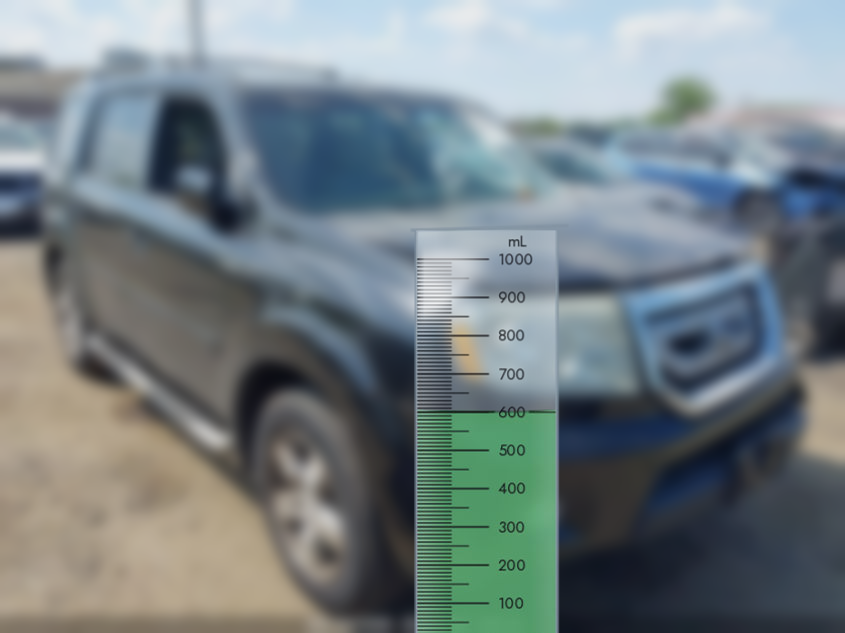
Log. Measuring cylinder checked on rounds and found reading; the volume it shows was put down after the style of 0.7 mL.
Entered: 600 mL
